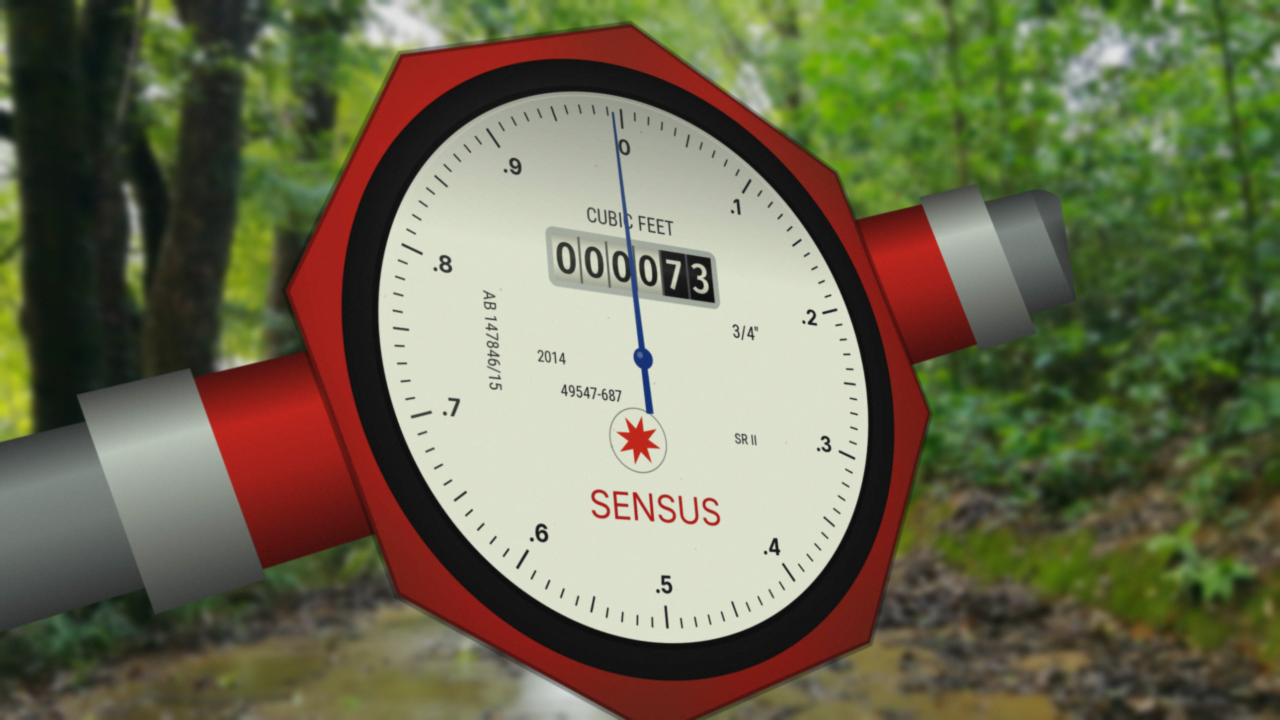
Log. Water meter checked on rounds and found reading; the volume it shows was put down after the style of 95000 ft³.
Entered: 72.99 ft³
